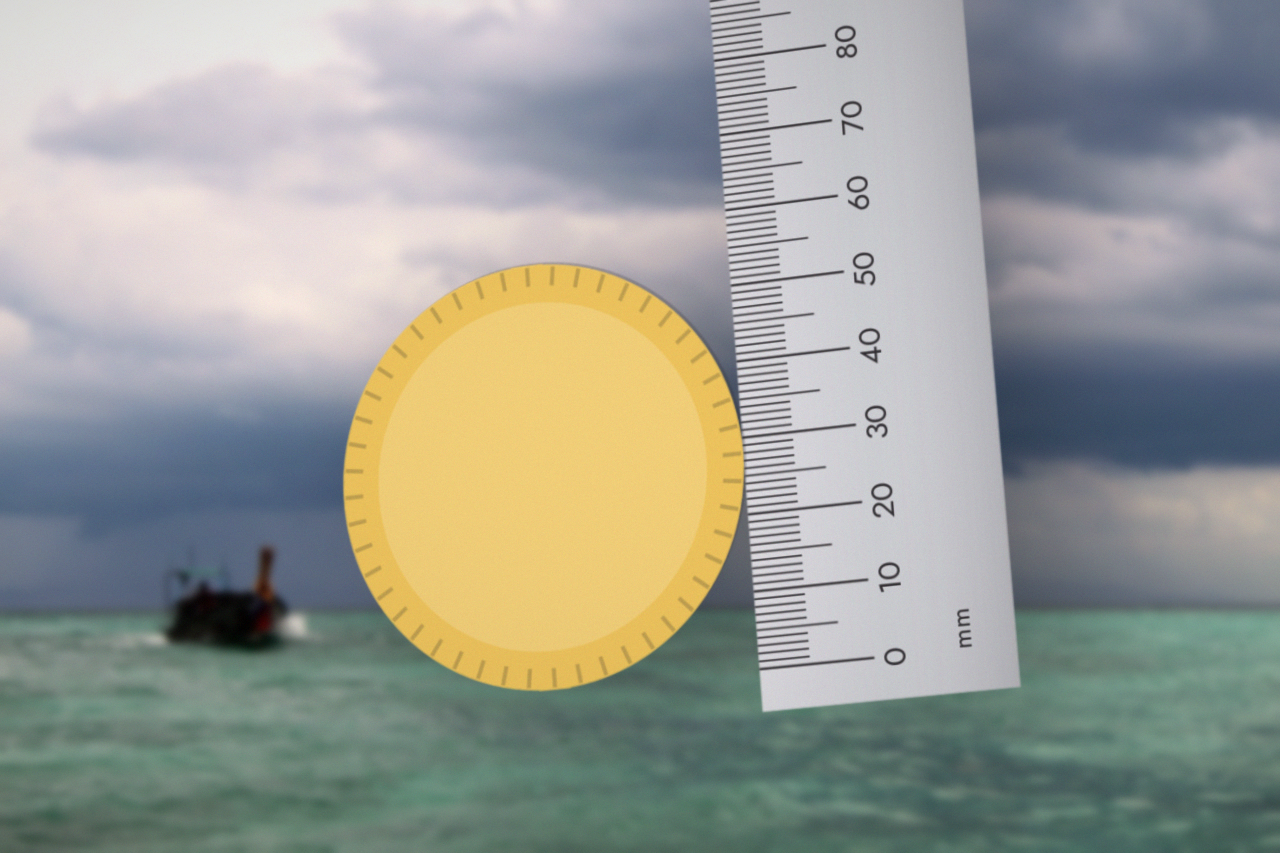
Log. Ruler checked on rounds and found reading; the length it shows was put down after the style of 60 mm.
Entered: 56 mm
